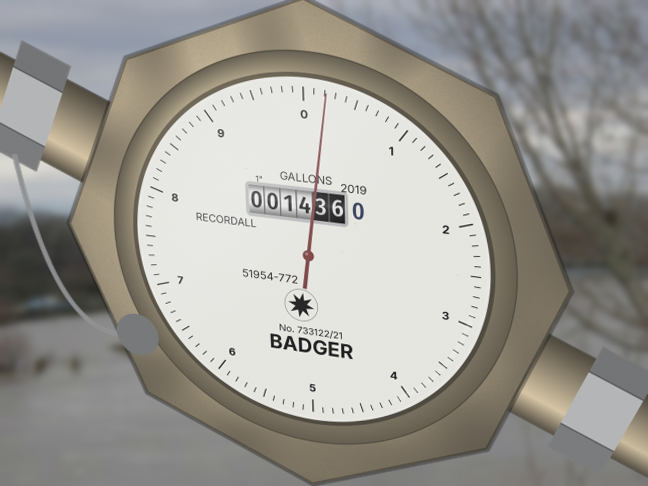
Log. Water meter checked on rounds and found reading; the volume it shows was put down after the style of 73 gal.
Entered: 14360.2 gal
